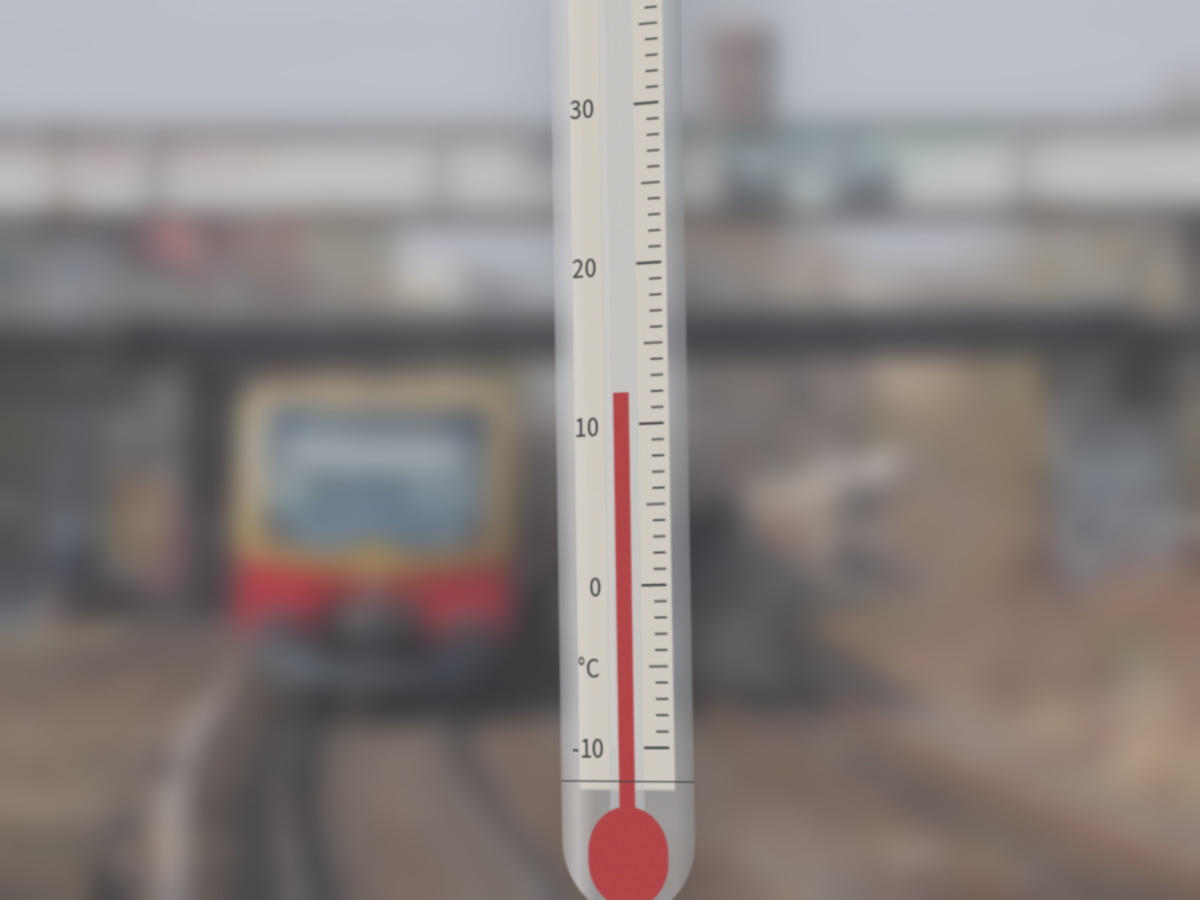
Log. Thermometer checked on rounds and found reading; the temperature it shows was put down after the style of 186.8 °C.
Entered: 12 °C
